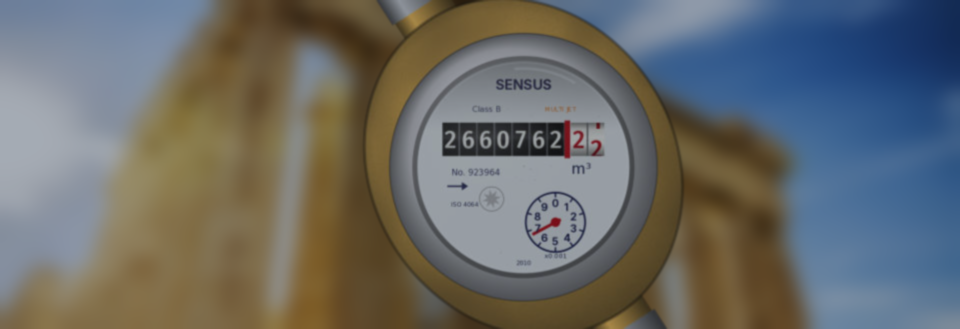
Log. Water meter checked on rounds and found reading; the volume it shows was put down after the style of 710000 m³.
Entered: 2660762.216 m³
